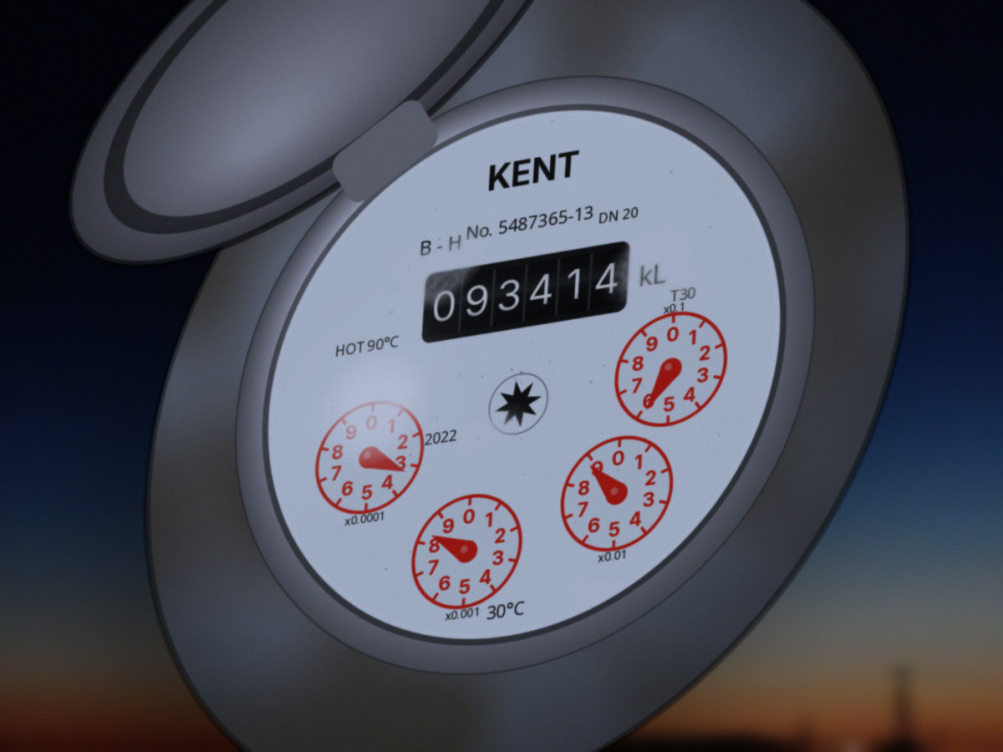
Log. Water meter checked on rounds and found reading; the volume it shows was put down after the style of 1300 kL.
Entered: 93414.5883 kL
